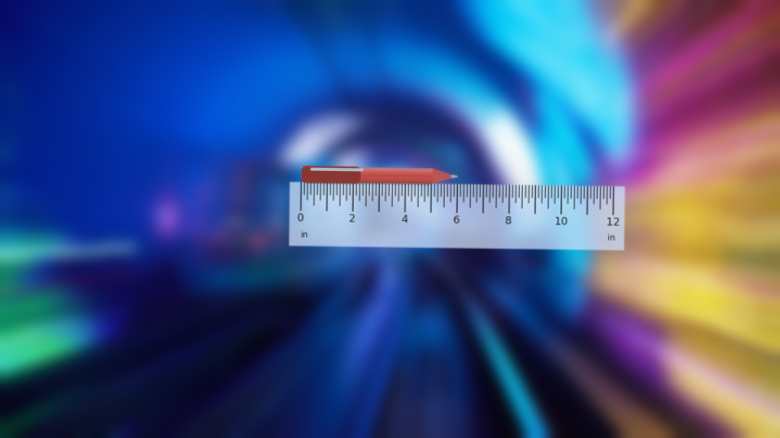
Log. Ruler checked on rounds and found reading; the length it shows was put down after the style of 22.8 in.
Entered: 6 in
